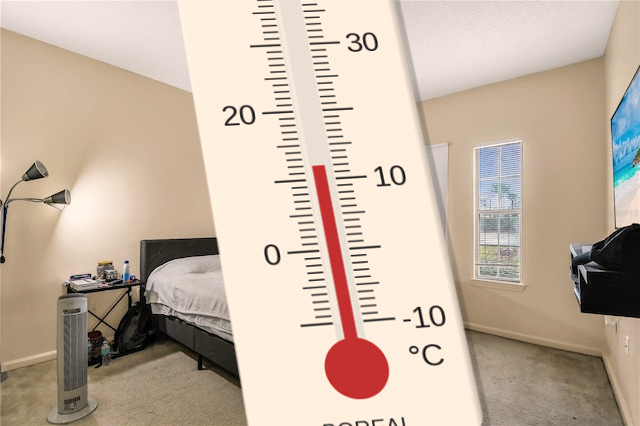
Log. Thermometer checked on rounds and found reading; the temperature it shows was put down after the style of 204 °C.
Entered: 12 °C
